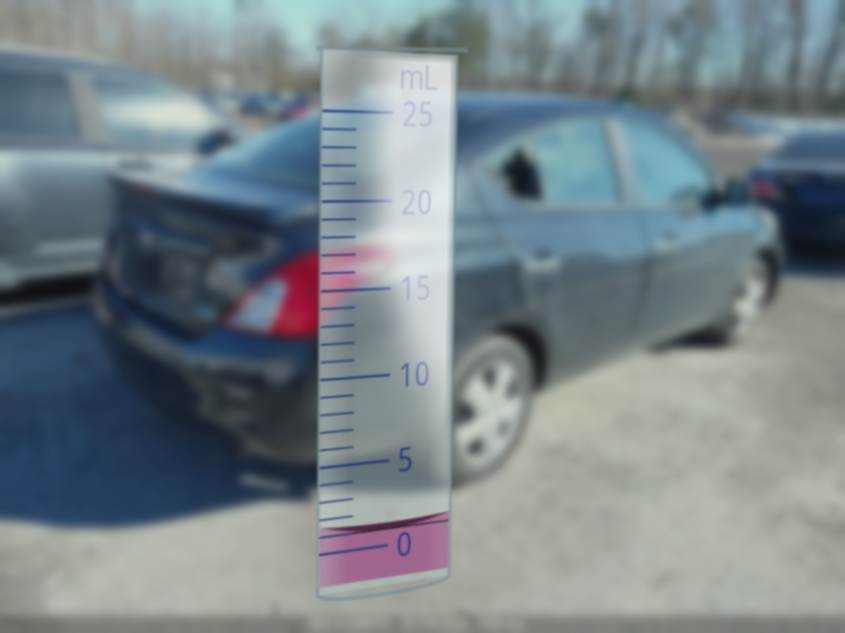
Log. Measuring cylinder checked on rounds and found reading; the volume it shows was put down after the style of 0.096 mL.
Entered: 1 mL
